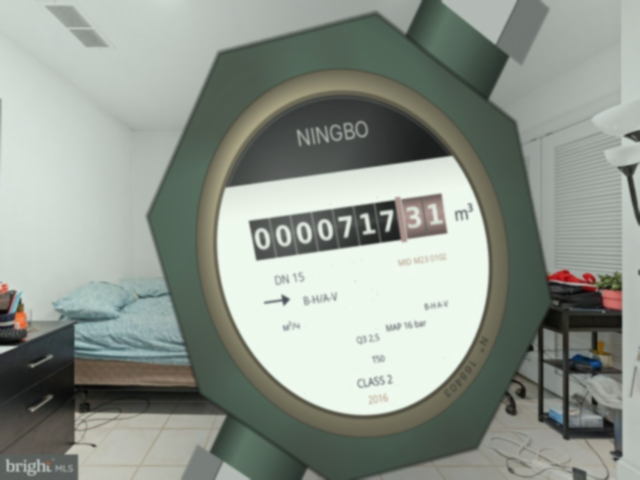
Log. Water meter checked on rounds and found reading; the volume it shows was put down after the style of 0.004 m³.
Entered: 717.31 m³
